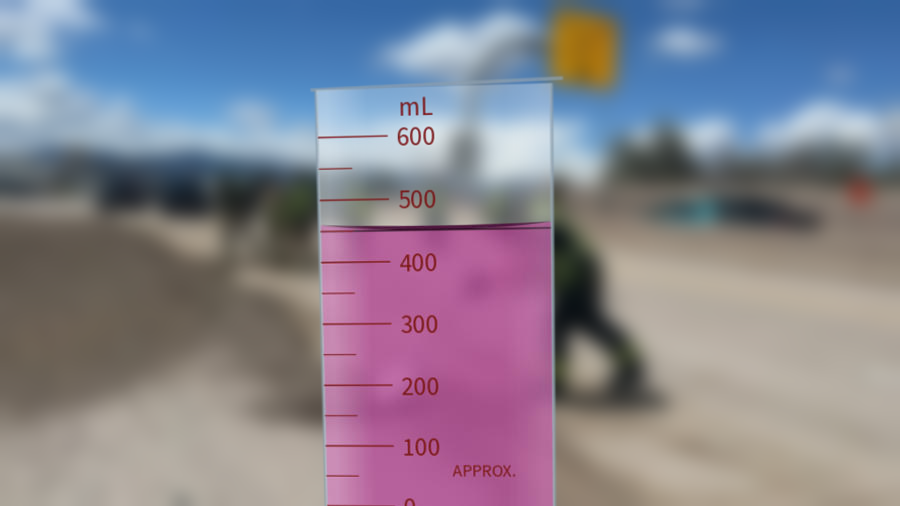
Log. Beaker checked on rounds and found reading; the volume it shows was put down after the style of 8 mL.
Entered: 450 mL
